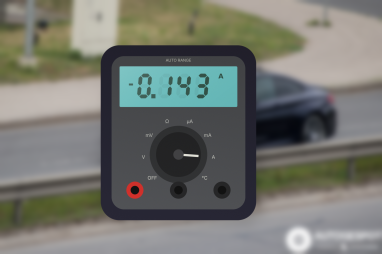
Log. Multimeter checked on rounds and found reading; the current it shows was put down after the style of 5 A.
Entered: -0.143 A
